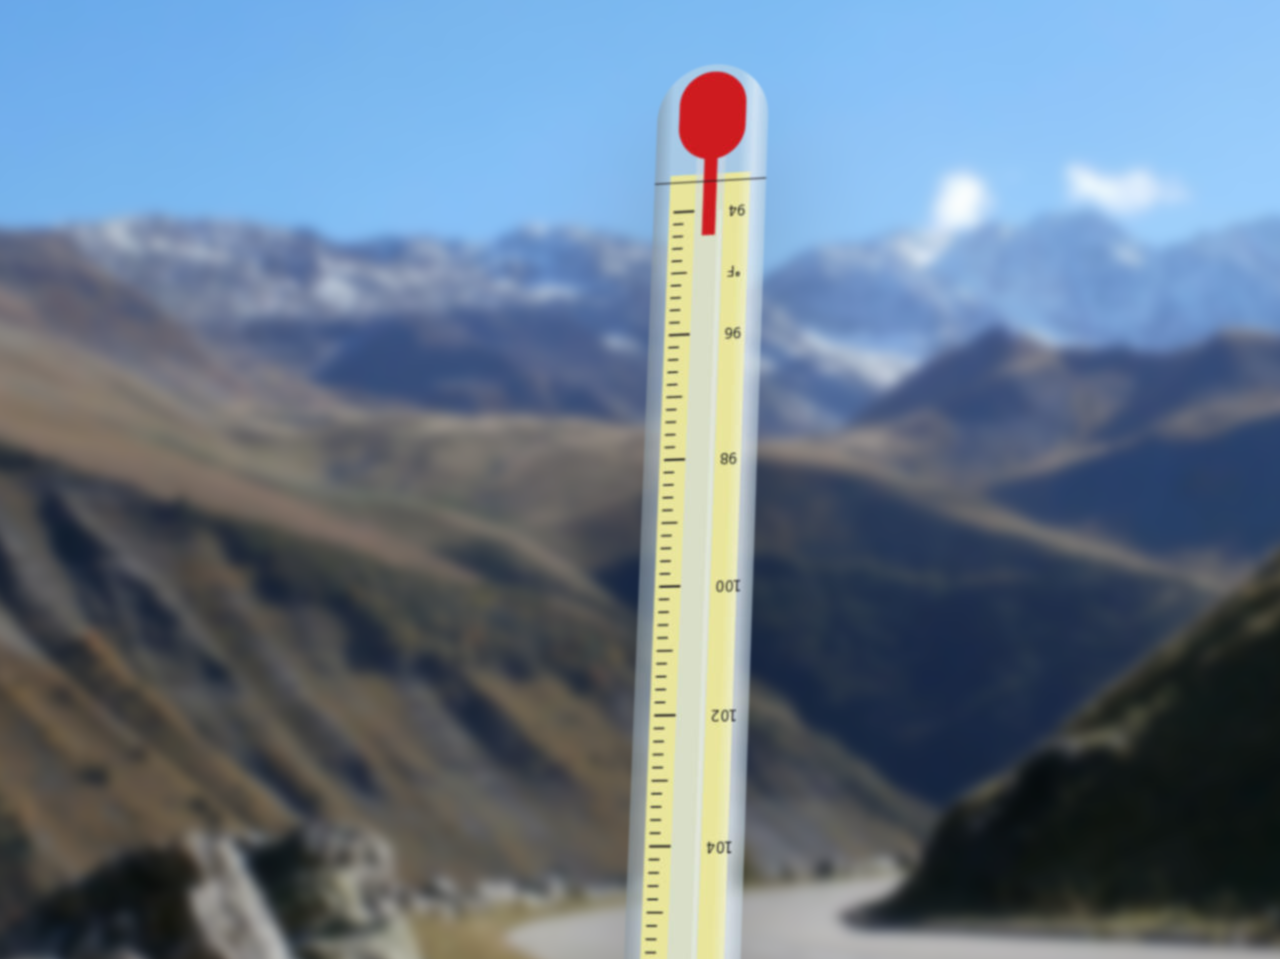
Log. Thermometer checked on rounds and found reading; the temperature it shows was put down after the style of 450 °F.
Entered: 94.4 °F
